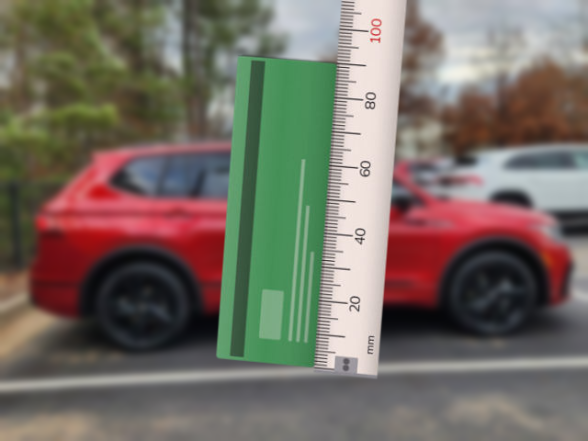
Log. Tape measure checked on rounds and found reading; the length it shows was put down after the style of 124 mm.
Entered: 90 mm
